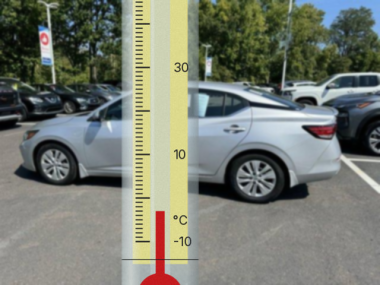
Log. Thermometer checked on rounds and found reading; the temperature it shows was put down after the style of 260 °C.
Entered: -3 °C
